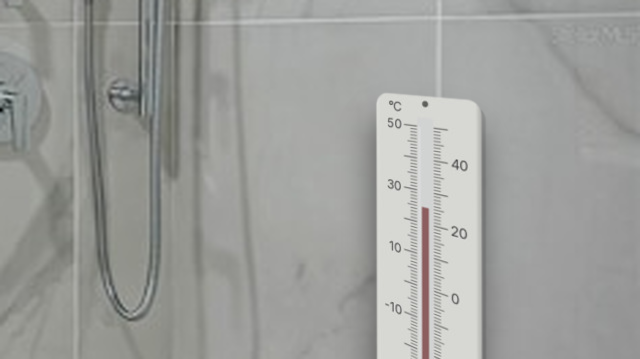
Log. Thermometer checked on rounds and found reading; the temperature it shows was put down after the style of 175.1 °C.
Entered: 25 °C
